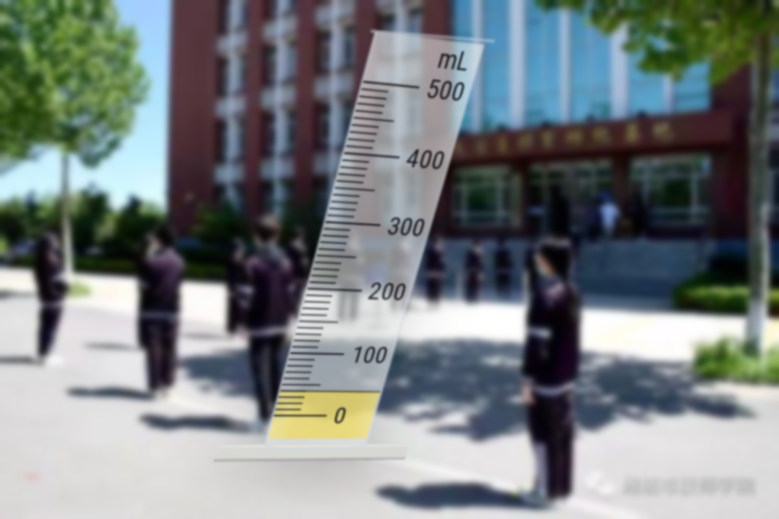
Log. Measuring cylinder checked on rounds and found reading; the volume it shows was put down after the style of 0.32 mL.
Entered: 40 mL
